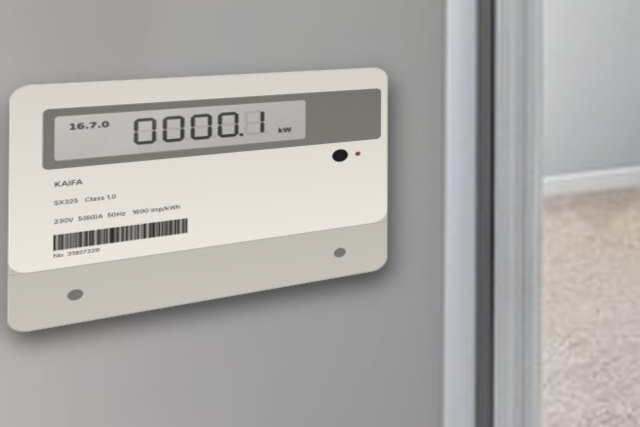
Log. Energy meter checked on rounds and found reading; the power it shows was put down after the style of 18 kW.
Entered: 0.1 kW
